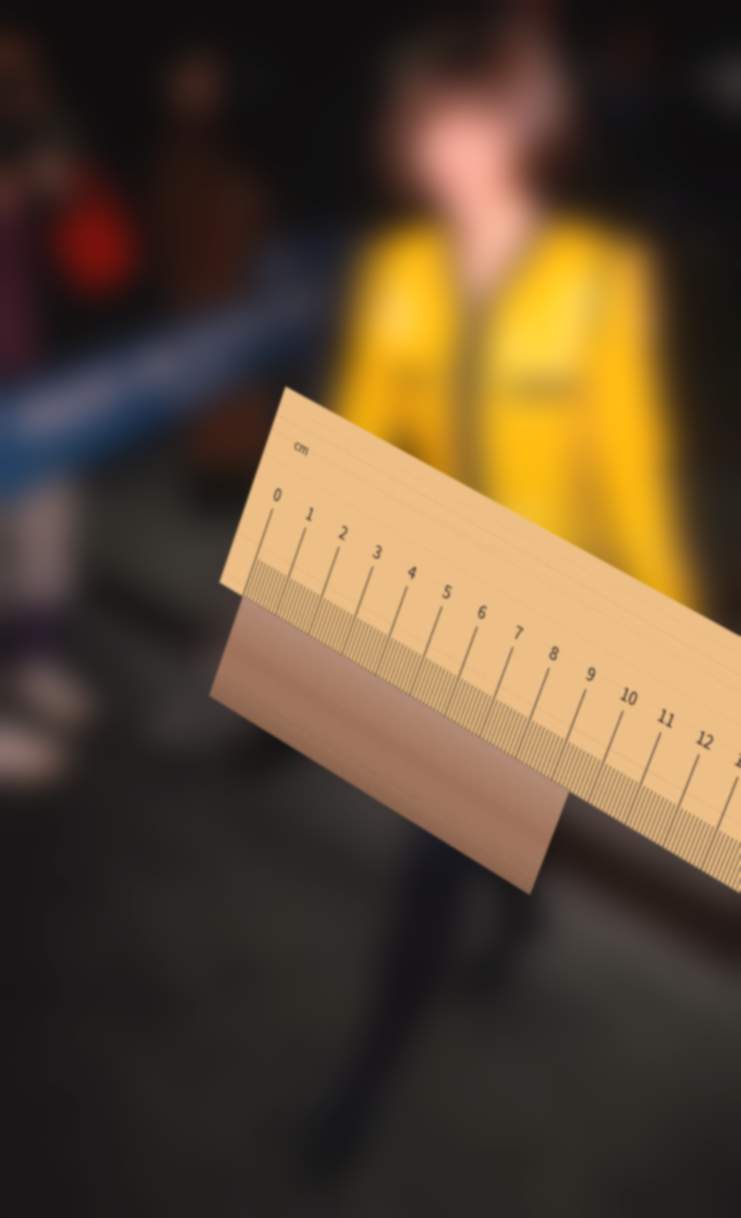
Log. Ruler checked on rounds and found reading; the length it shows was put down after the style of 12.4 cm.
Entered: 9.5 cm
